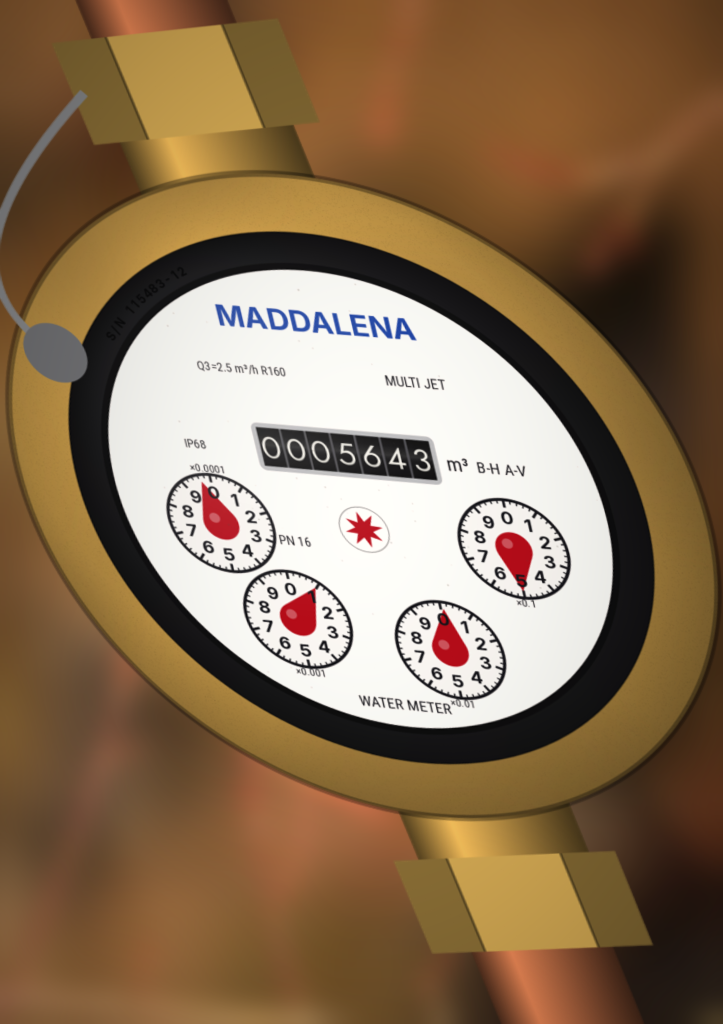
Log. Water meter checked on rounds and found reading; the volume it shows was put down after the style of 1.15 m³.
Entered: 5643.5009 m³
